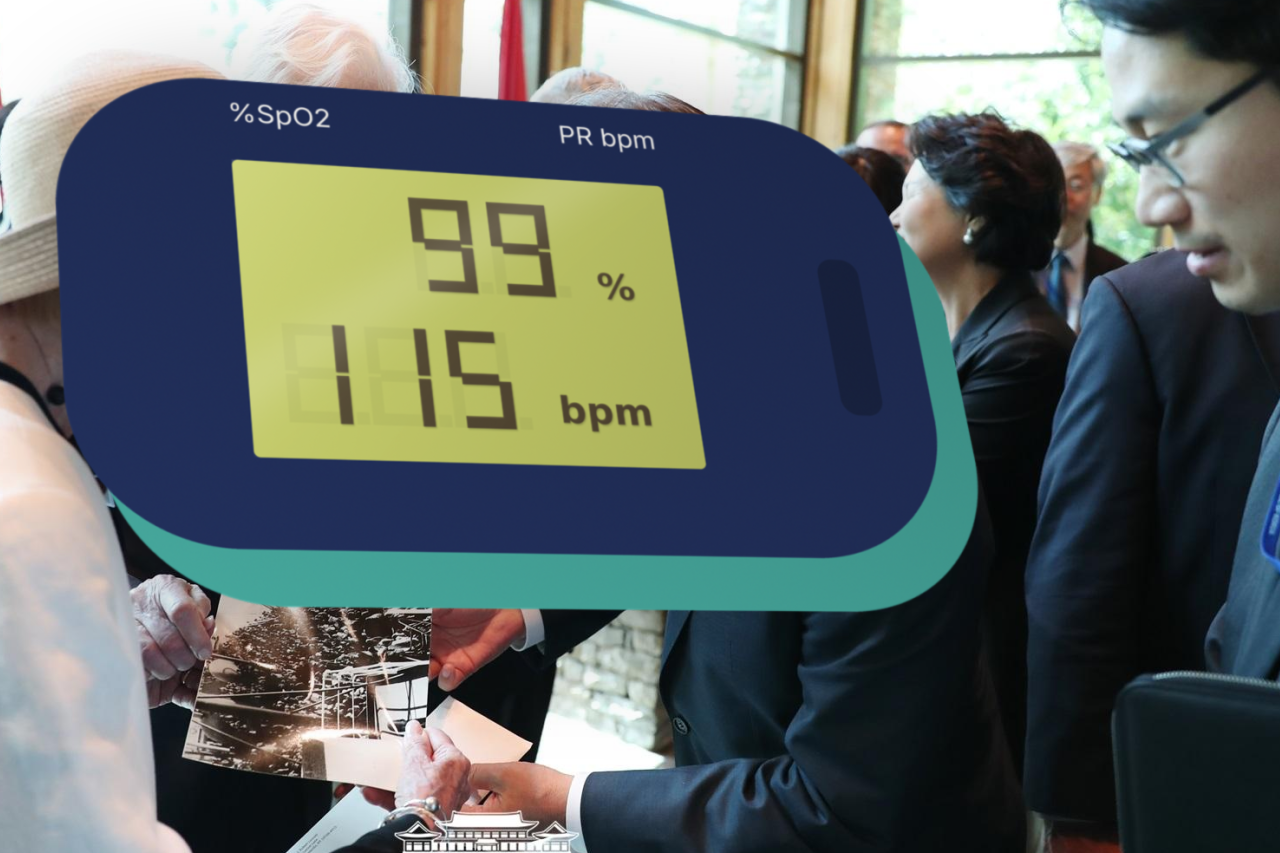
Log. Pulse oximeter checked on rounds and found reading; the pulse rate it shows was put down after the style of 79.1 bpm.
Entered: 115 bpm
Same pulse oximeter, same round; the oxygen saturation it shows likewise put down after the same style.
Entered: 99 %
